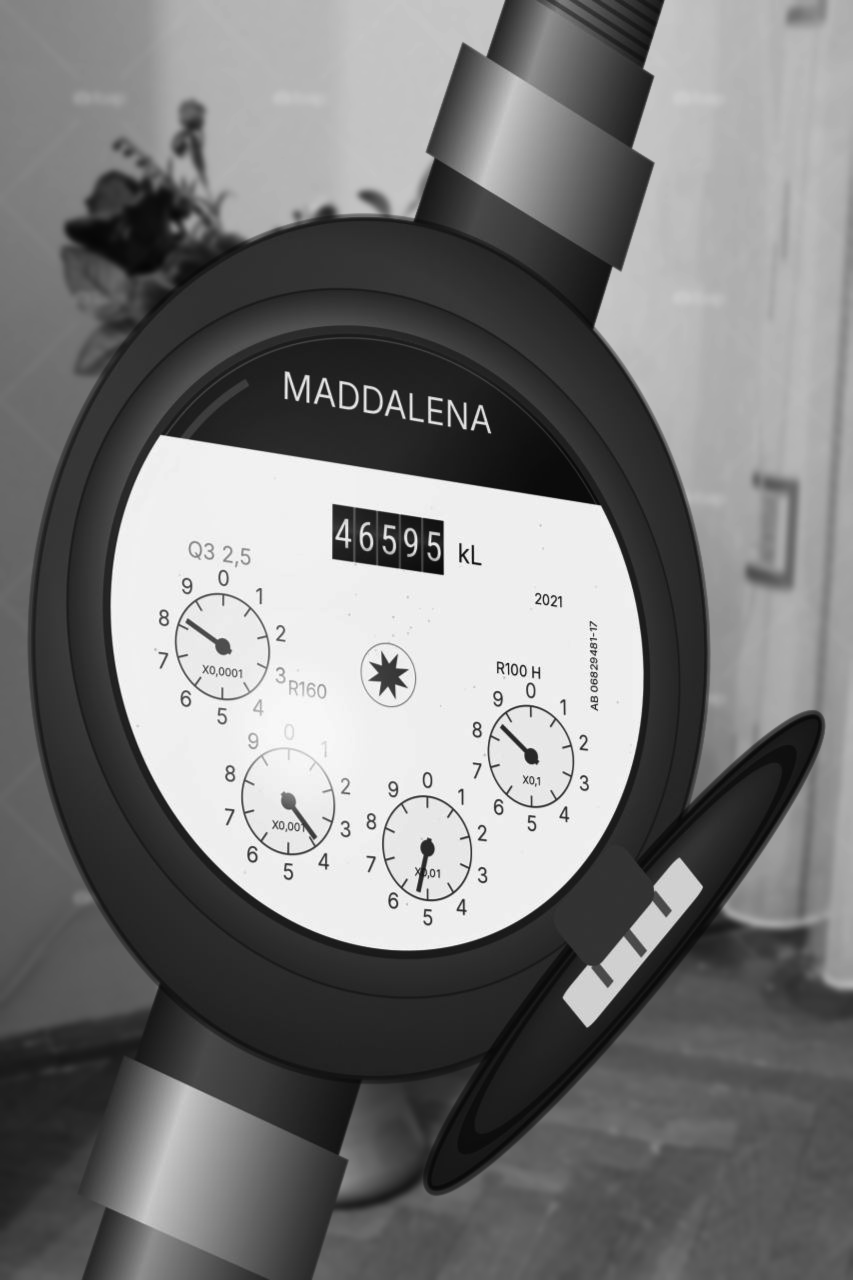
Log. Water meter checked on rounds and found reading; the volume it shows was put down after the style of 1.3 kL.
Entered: 46595.8538 kL
